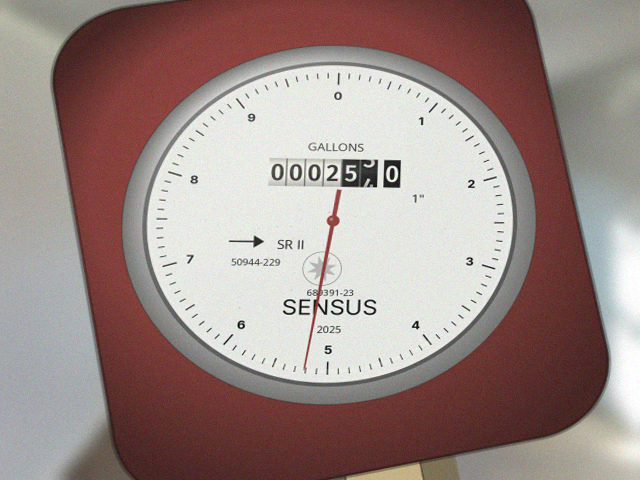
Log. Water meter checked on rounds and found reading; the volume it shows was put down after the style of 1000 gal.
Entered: 2535.2 gal
